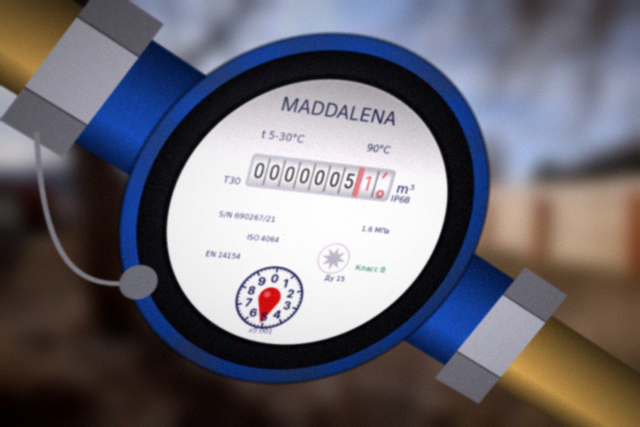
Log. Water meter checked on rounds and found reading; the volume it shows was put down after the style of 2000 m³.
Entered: 5.175 m³
